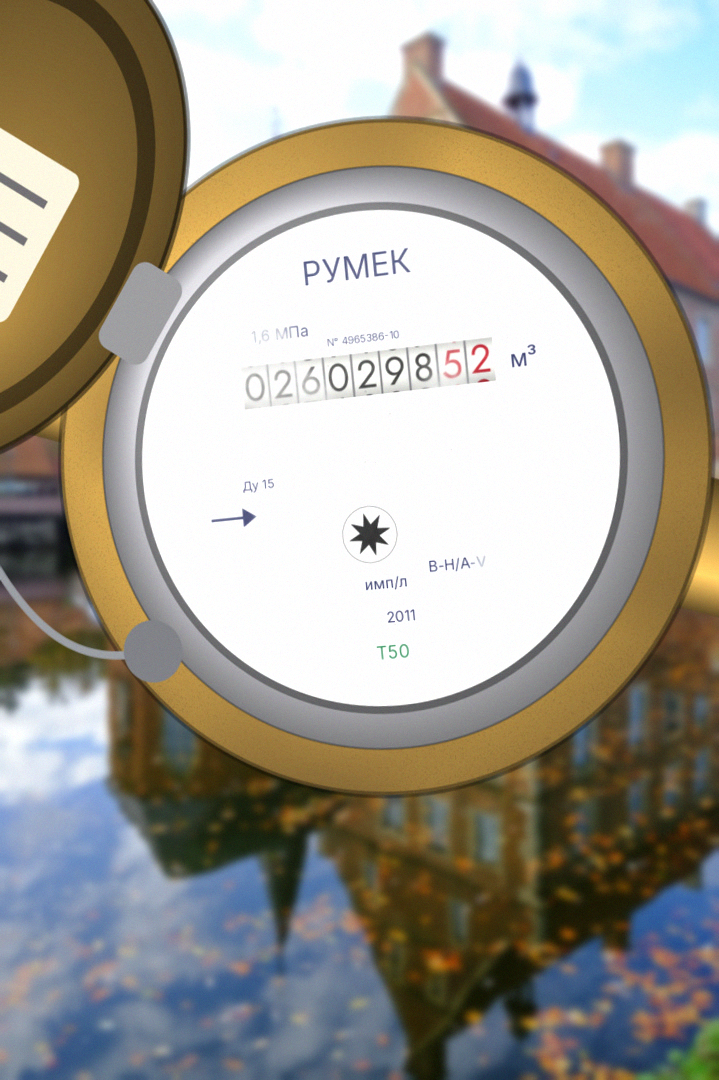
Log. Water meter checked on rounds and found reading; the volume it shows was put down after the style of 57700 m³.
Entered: 260298.52 m³
